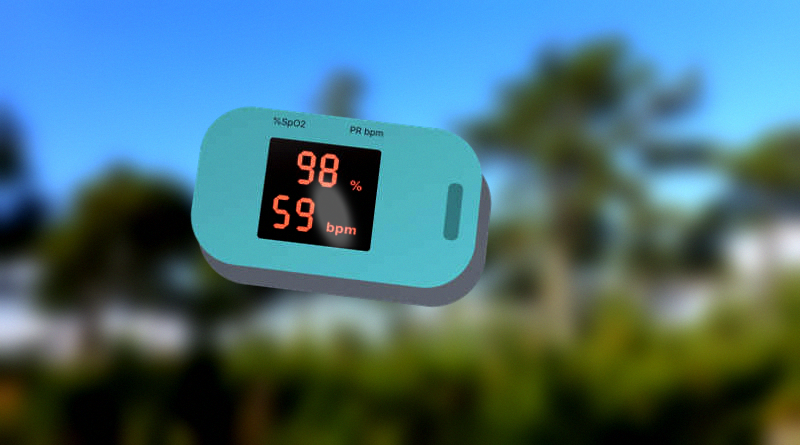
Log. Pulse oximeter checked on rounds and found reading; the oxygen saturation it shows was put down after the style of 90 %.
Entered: 98 %
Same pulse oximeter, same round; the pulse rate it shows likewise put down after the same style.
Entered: 59 bpm
